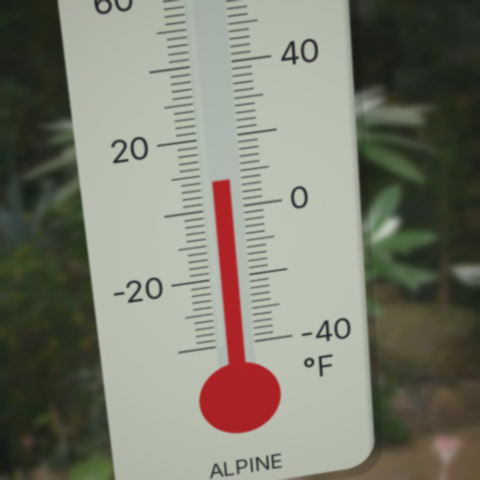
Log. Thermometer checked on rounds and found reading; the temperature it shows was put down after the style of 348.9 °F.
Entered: 8 °F
